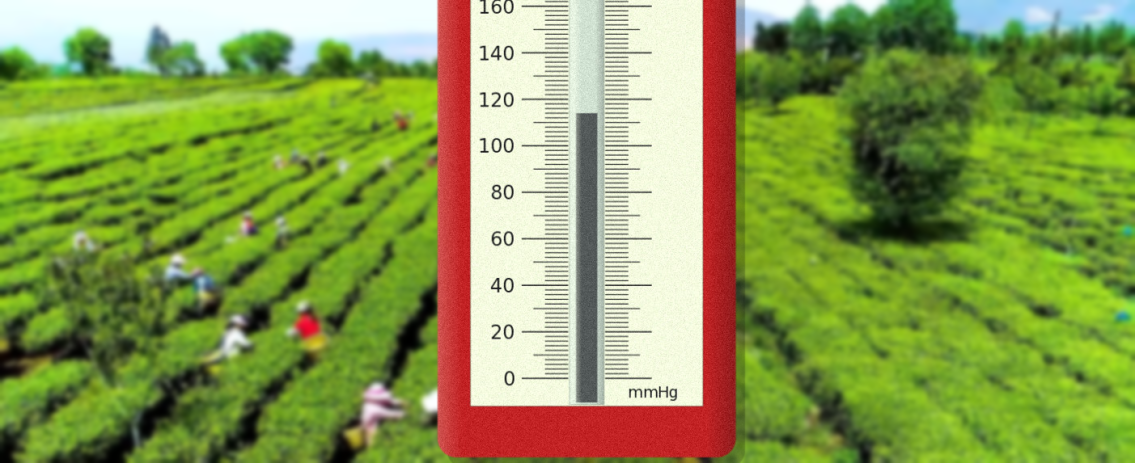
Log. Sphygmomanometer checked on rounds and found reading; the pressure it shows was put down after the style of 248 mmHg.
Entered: 114 mmHg
